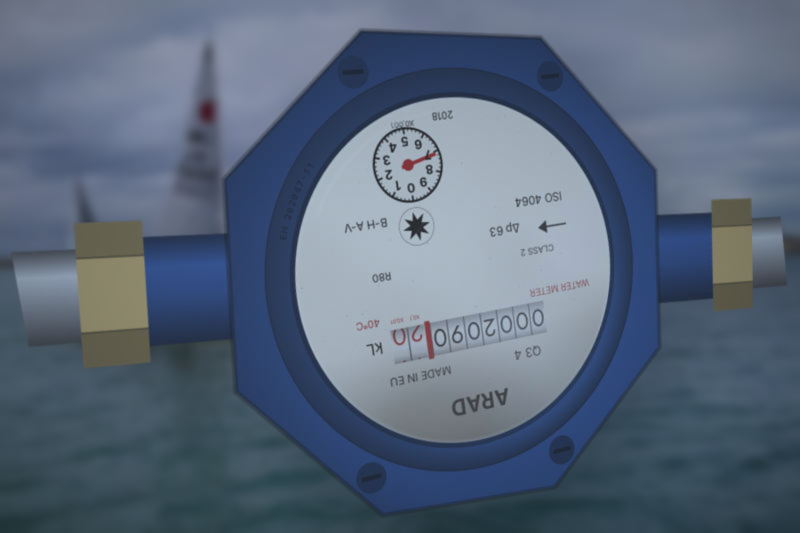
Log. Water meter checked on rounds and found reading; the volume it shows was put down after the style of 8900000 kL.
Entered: 2090.197 kL
